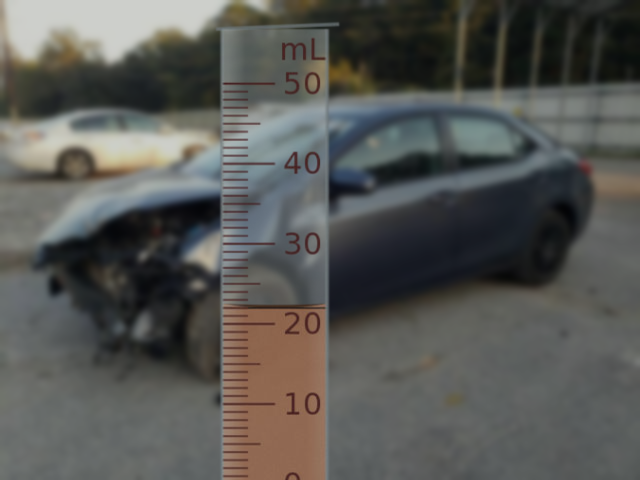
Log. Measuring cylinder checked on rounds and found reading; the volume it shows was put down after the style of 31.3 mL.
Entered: 22 mL
